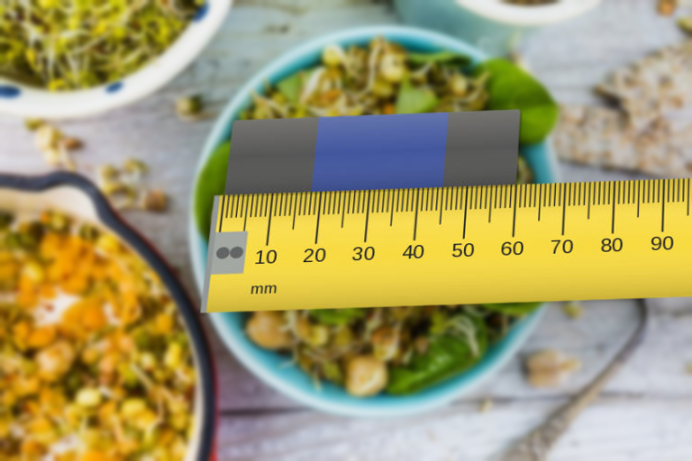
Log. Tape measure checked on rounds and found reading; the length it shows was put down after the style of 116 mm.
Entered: 60 mm
